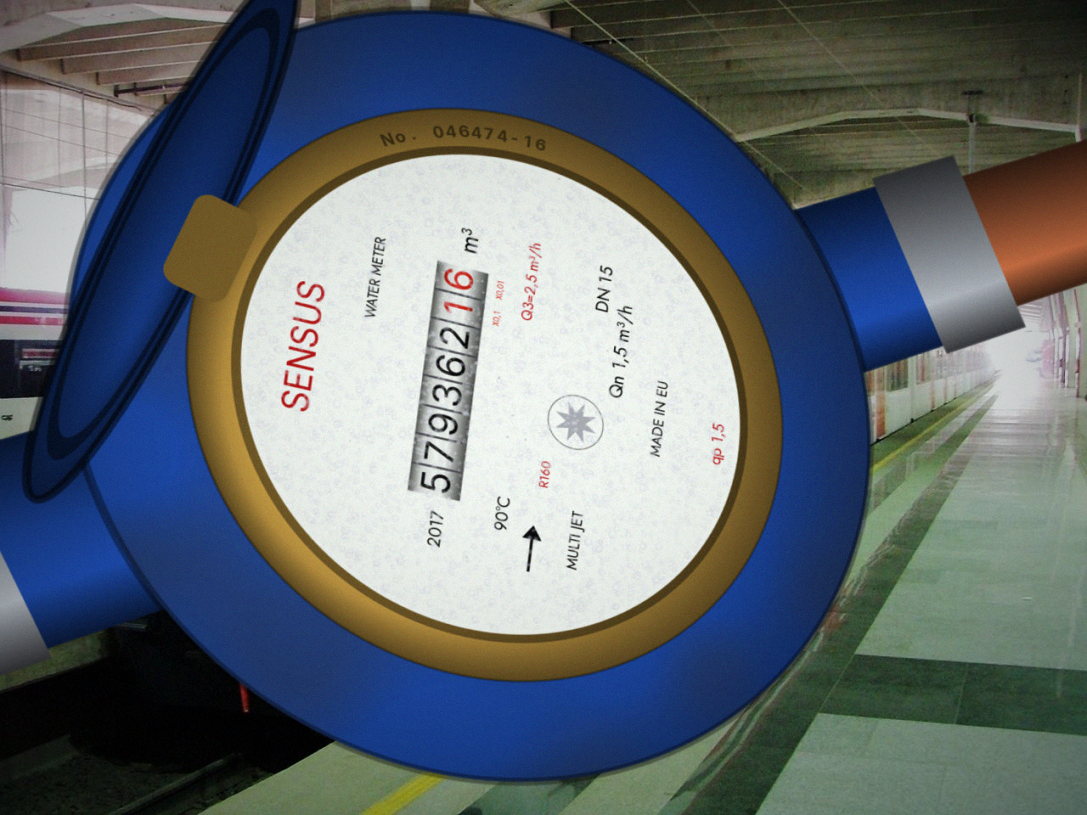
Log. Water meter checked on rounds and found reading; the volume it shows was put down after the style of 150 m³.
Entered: 579362.16 m³
